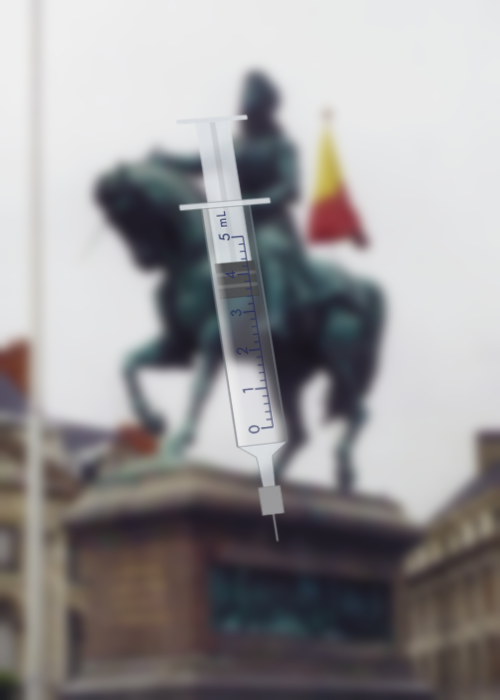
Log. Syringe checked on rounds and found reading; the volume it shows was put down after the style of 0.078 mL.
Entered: 3.4 mL
